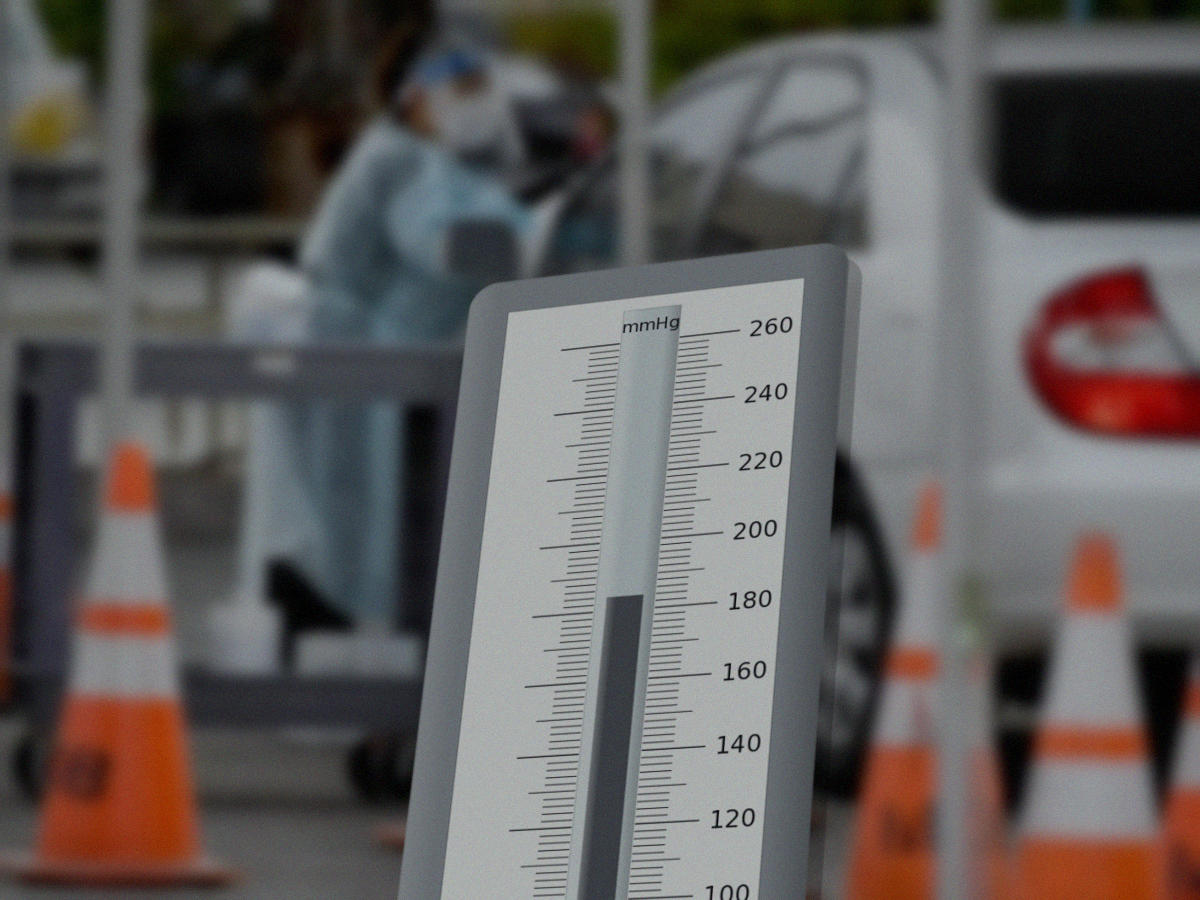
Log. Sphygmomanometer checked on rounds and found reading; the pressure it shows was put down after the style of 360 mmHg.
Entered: 184 mmHg
